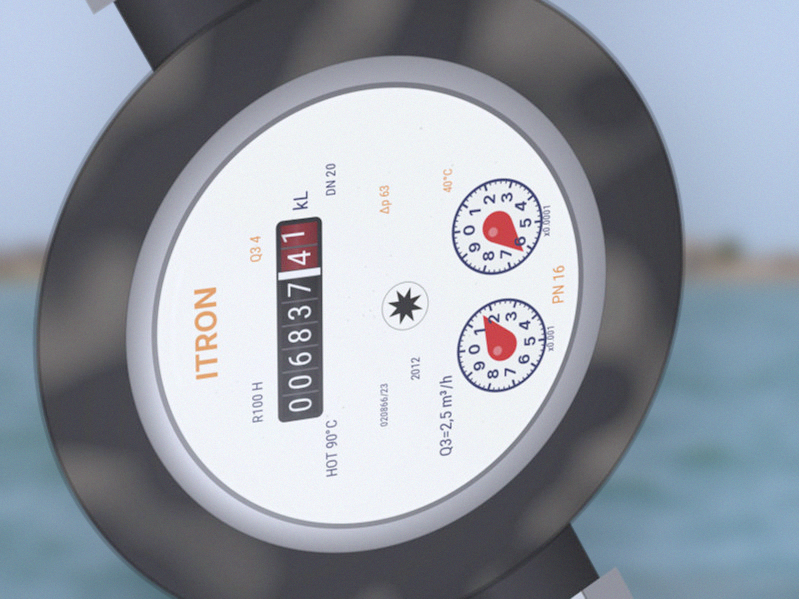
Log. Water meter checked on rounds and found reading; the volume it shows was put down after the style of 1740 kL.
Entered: 6837.4116 kL
